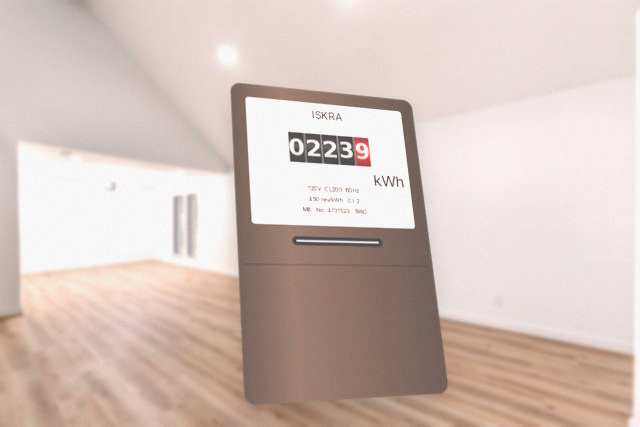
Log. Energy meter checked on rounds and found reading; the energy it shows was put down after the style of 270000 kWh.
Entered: 223.9 kWh
